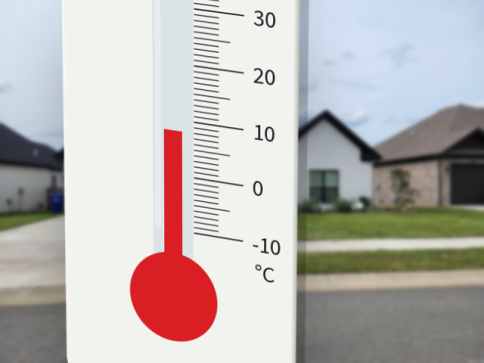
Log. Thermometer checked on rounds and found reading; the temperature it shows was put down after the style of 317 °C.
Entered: 8 °C
